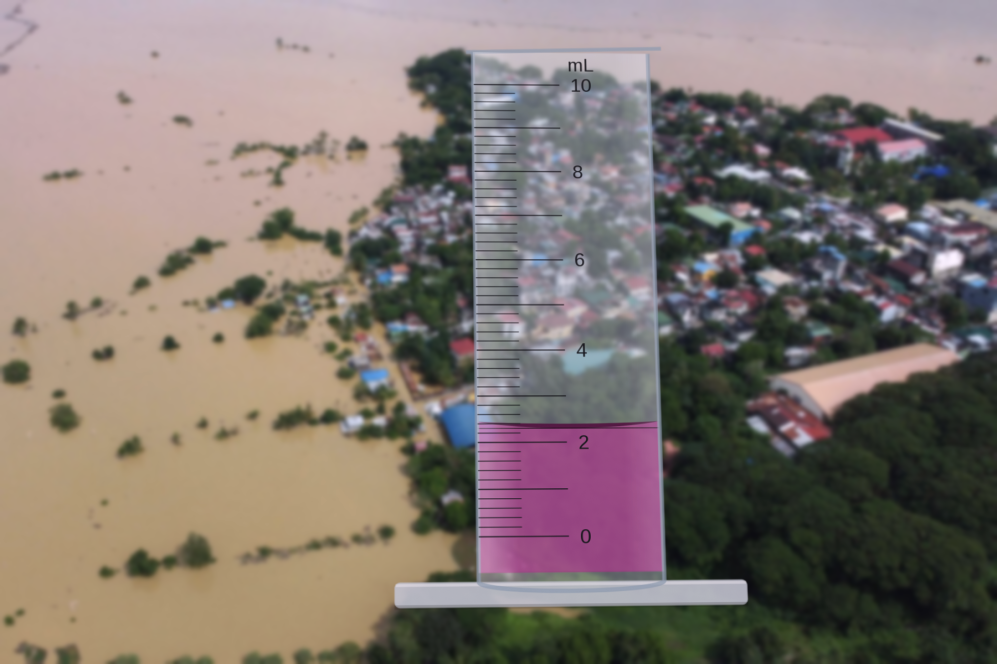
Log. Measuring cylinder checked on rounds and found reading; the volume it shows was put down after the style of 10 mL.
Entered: 2.3 mL
